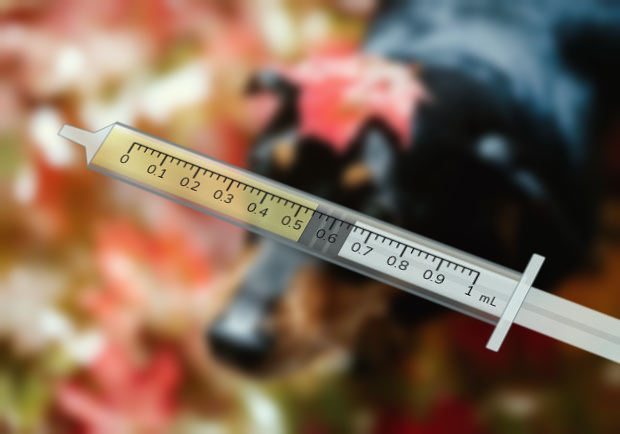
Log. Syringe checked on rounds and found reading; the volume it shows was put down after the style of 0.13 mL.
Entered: 0.54 mL
